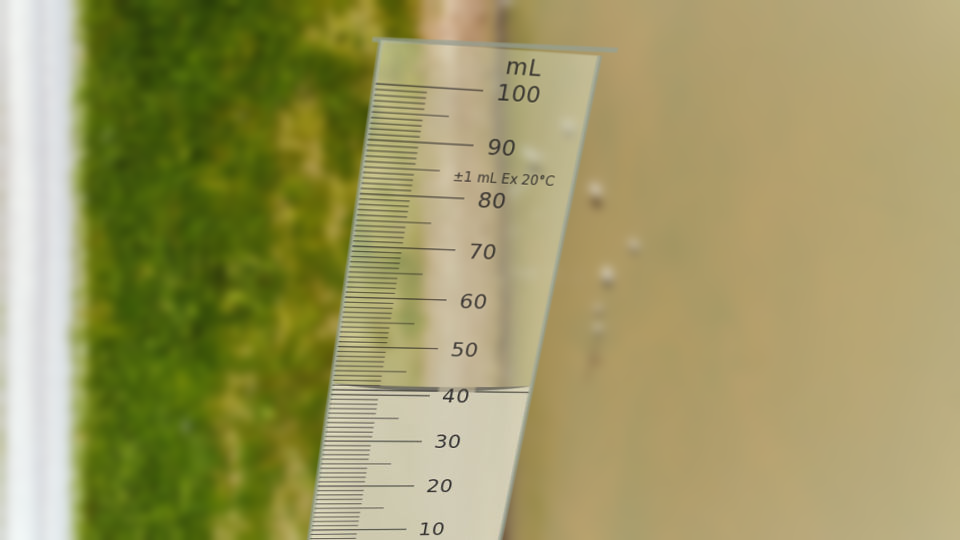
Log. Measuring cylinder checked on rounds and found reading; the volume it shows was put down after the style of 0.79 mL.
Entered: 41 mL
